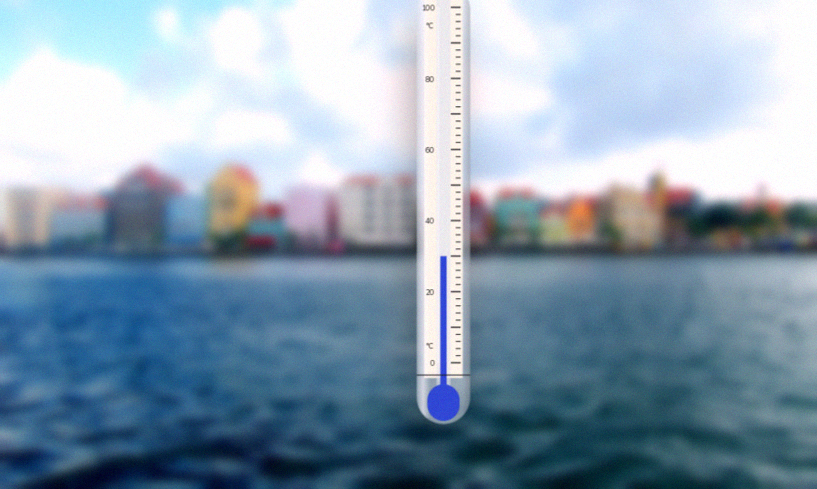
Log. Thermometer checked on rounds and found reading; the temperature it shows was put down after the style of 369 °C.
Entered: 30 °C
